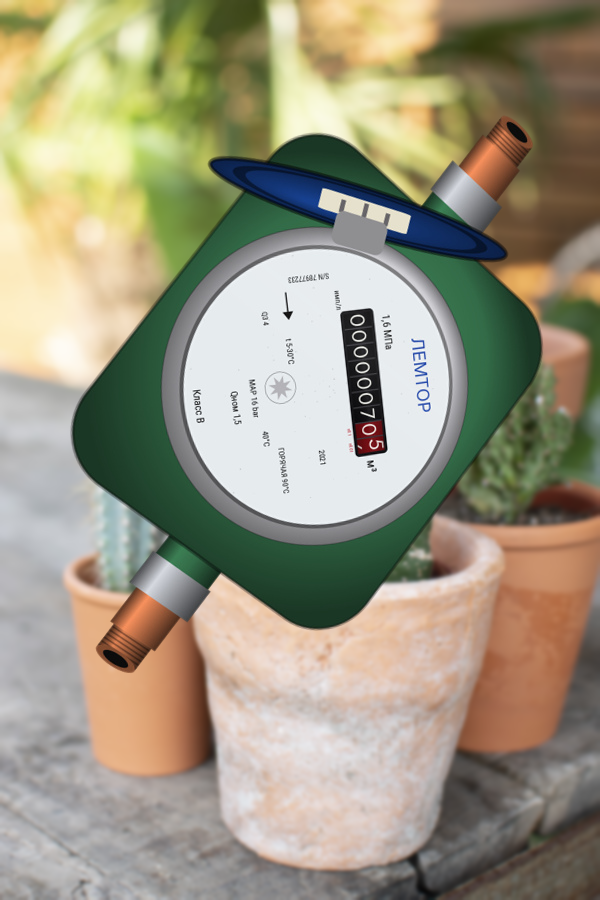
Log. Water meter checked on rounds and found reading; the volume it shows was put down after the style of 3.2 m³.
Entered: 7.05 m³
